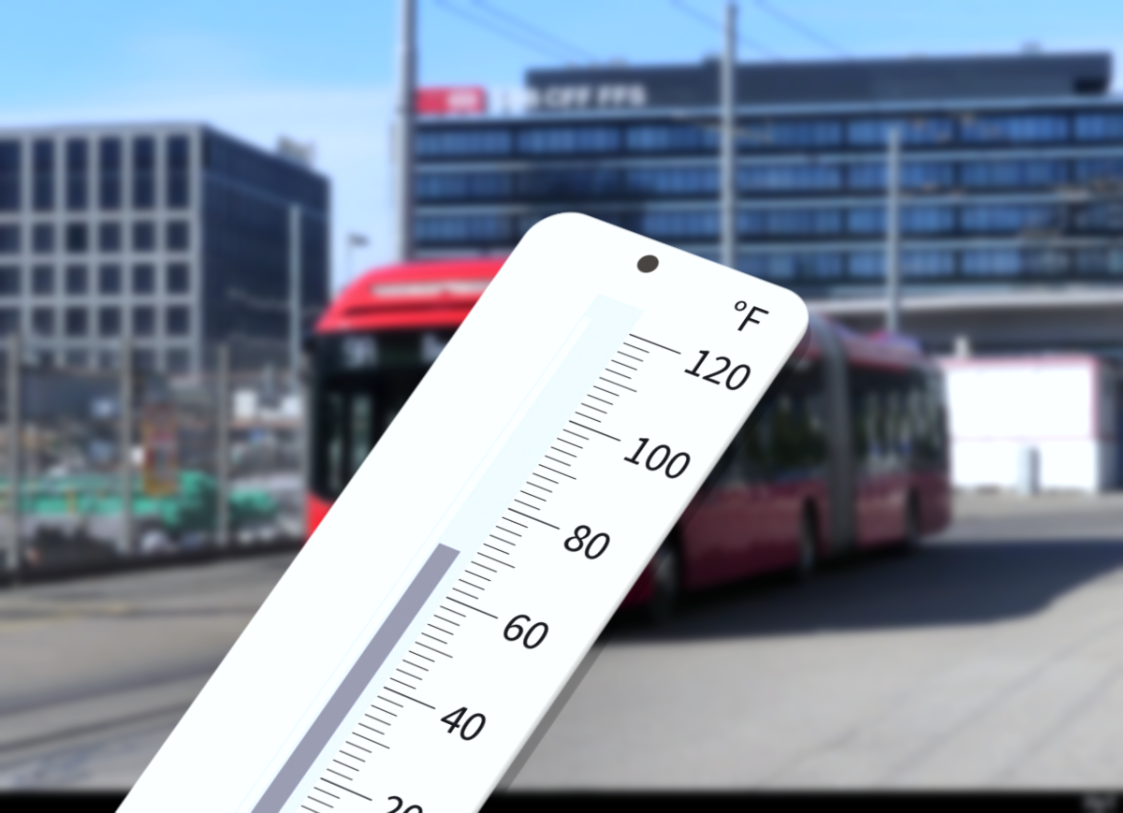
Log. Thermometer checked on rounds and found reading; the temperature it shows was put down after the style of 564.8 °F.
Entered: 69 °F
